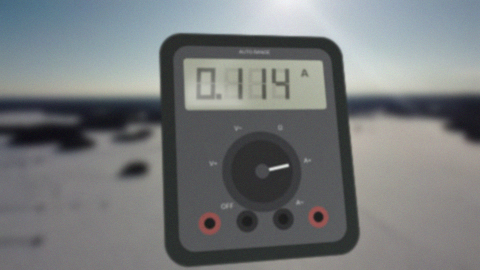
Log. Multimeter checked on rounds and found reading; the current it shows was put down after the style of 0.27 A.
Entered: 0.114 A
